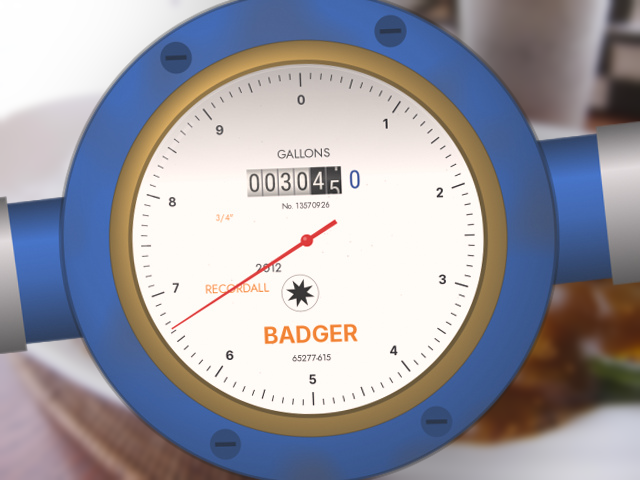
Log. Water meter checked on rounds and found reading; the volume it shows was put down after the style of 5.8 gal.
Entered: 30446.6 gal
